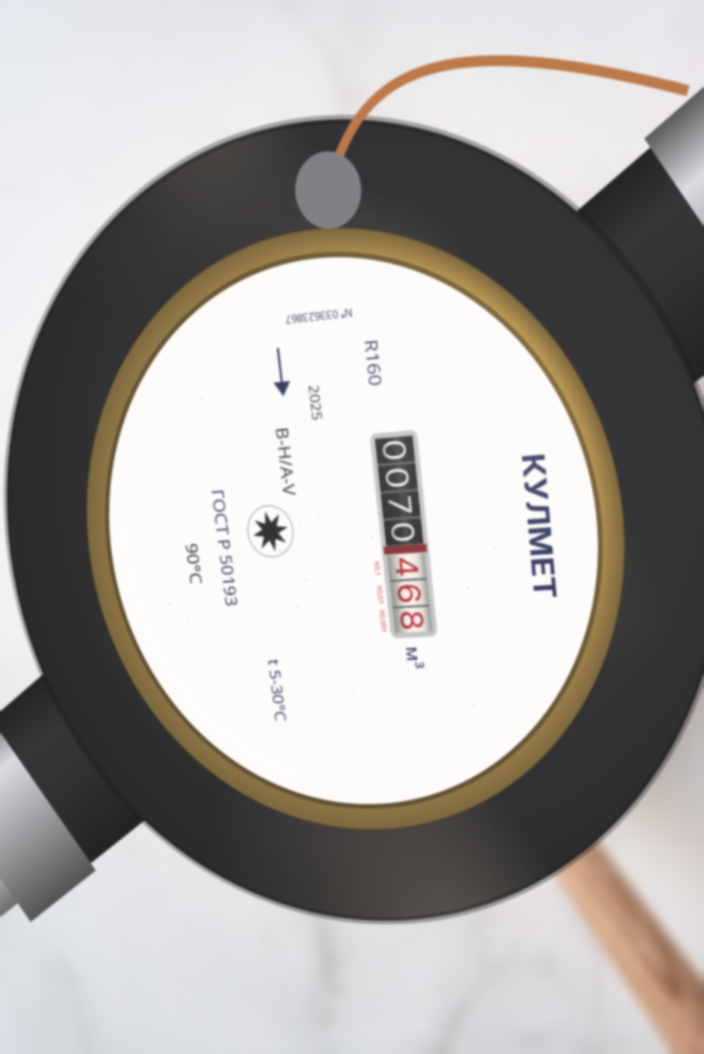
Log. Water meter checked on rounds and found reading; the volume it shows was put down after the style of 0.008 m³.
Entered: 70.468 m³
